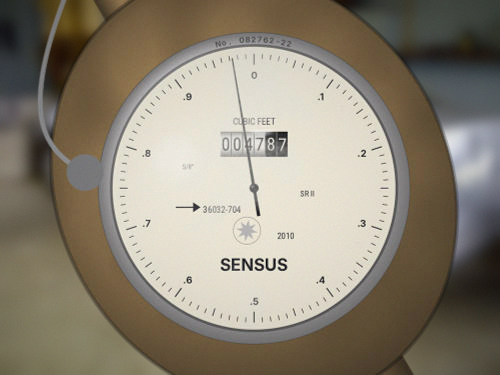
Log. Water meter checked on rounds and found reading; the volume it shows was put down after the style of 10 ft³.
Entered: 4786.97 ft³
